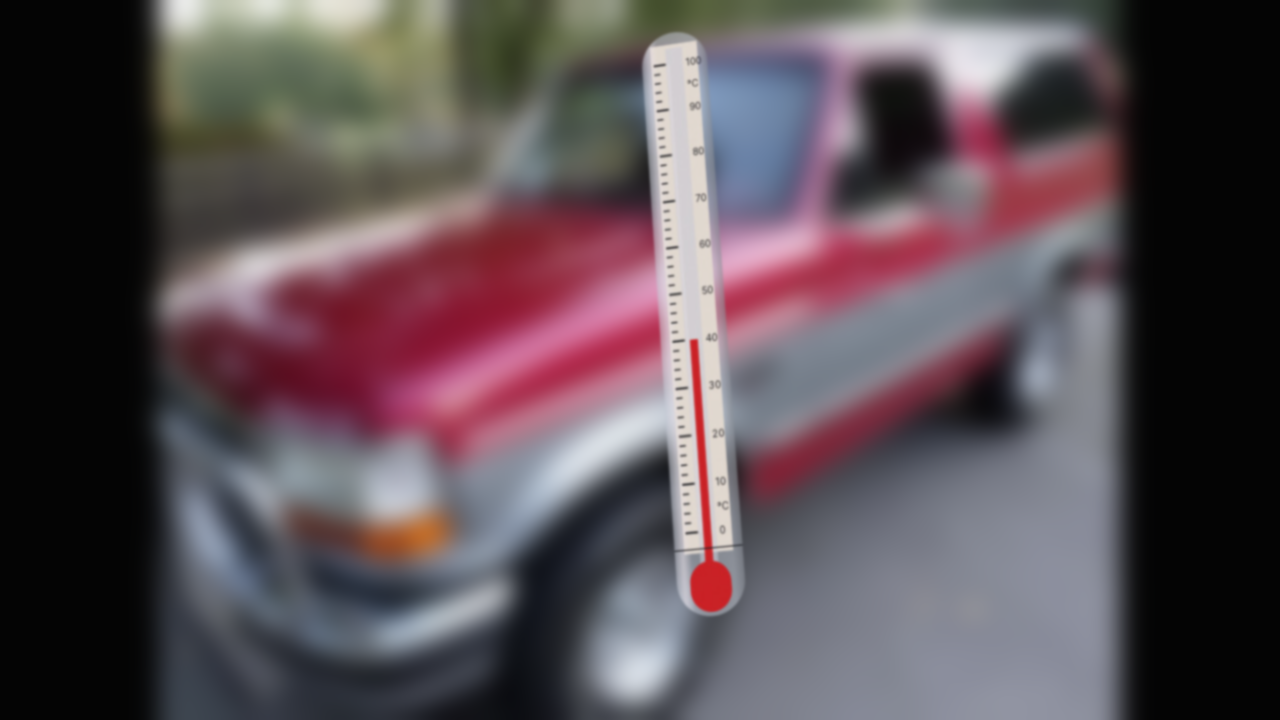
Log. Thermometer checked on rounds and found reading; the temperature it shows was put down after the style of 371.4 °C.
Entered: 40 °C
